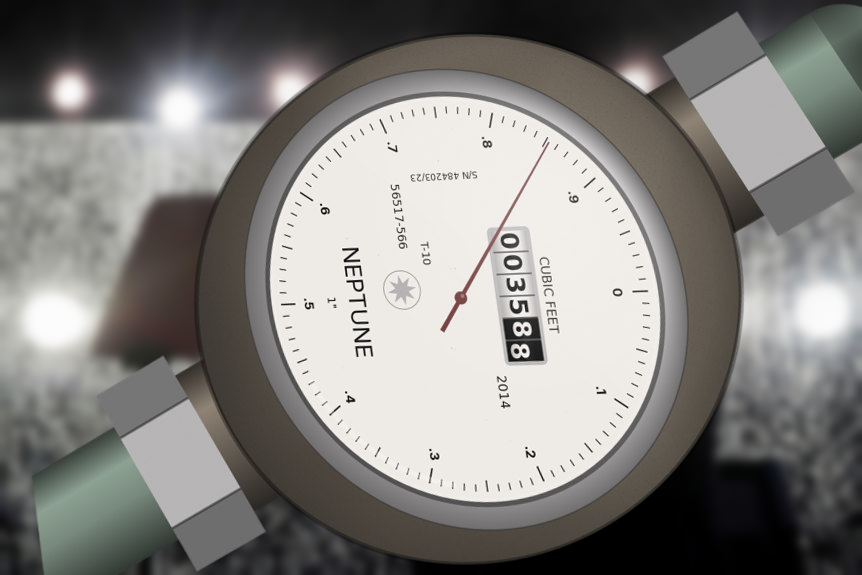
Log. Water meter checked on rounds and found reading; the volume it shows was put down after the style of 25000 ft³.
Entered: 3587.85 ft³
